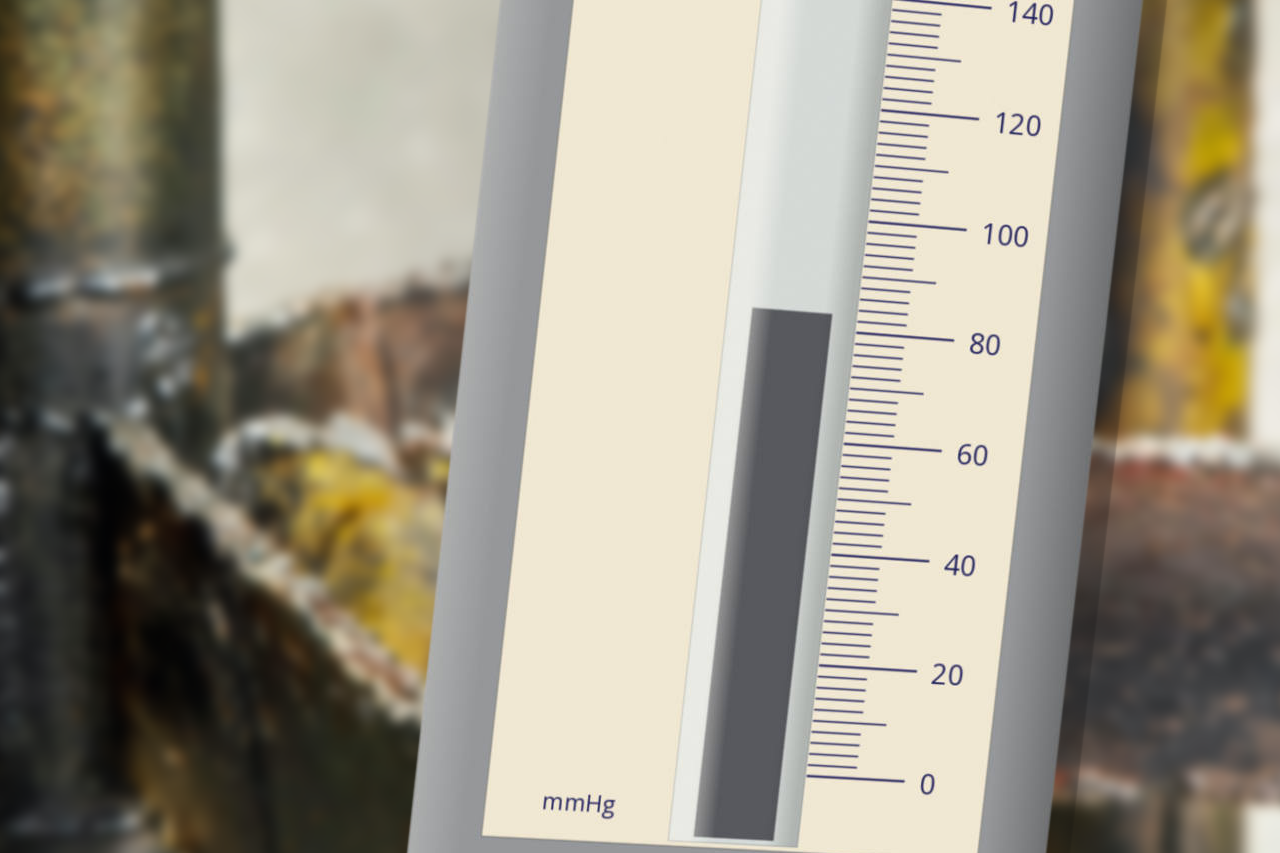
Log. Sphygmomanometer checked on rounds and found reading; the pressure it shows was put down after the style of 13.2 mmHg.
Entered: 83 mmHg
